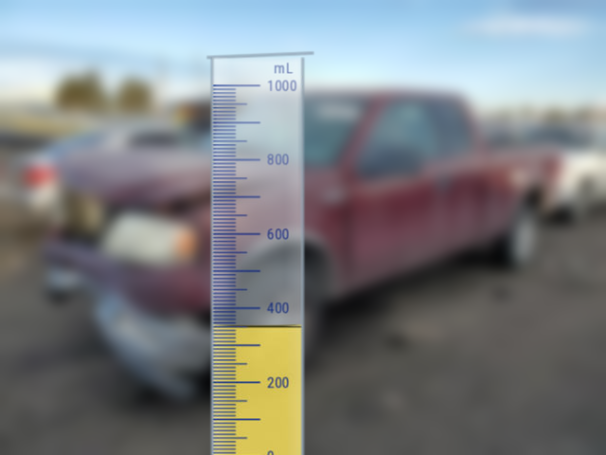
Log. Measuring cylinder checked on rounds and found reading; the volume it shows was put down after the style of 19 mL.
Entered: 350 mL
